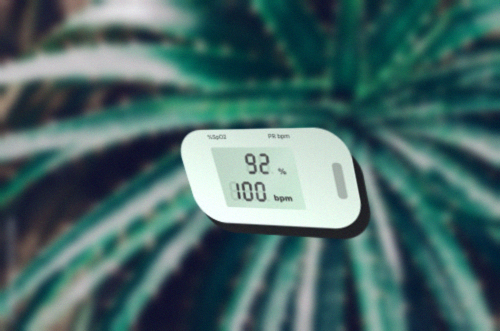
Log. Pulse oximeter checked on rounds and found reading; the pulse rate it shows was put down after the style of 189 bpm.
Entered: 100 bpm
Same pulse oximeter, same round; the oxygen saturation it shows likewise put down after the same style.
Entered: 92 %
